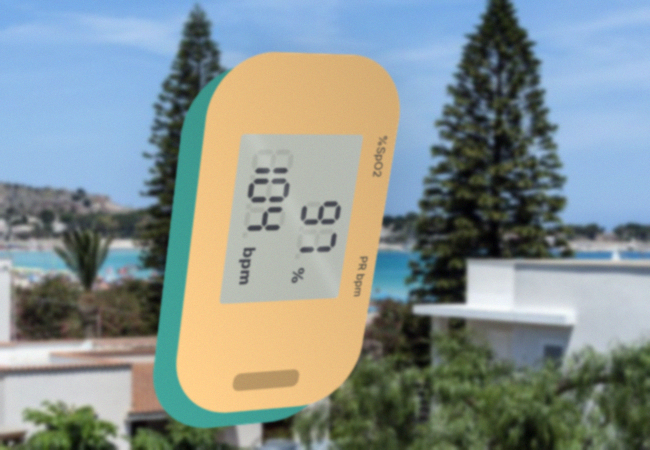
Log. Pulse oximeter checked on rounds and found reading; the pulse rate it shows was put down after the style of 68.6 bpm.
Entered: 104 bpm
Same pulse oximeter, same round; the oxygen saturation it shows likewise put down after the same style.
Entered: 97 %
